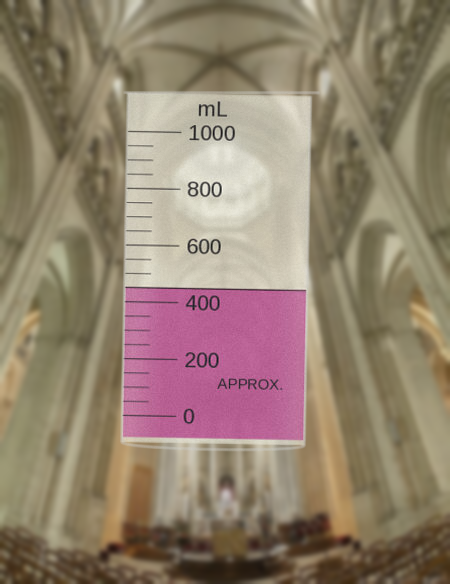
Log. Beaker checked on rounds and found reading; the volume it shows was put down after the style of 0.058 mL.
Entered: 450 mL
